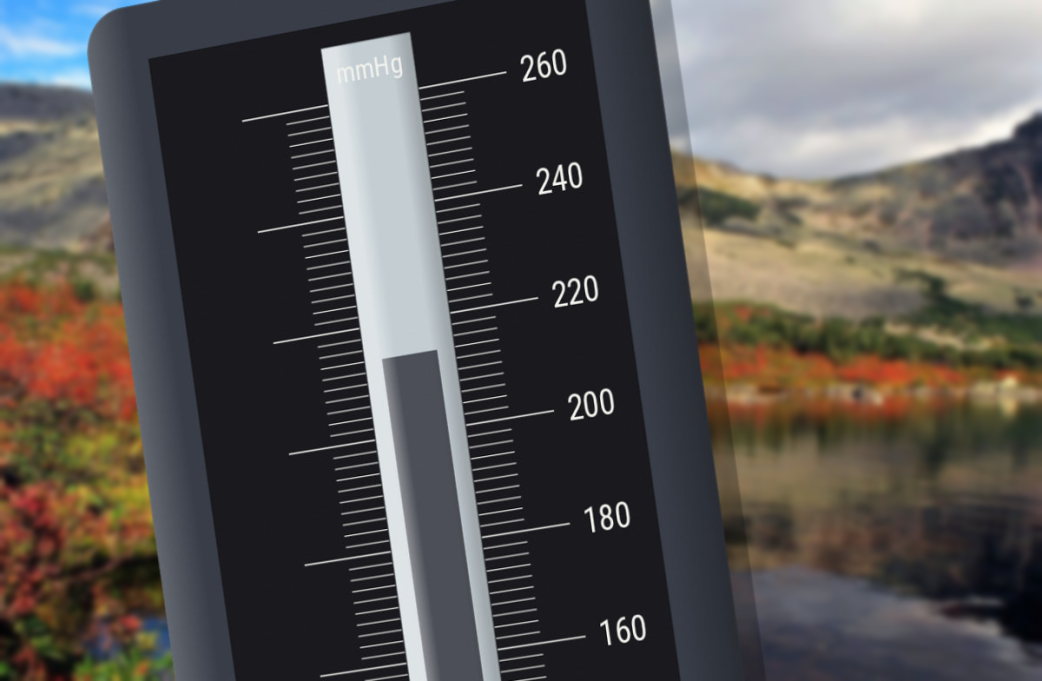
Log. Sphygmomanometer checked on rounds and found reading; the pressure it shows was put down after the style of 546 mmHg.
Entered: 214 mmHg
